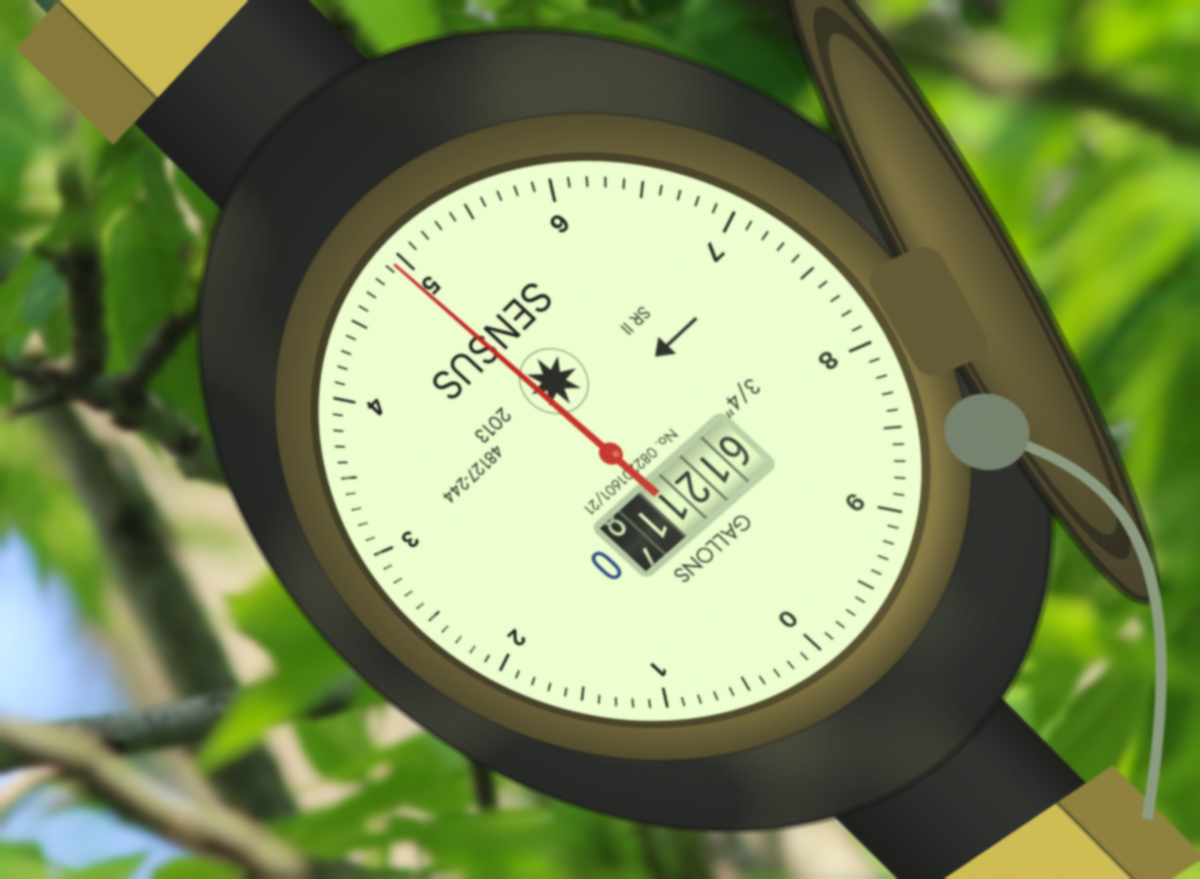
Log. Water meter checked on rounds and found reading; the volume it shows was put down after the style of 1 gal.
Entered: 6121174.9 gal
